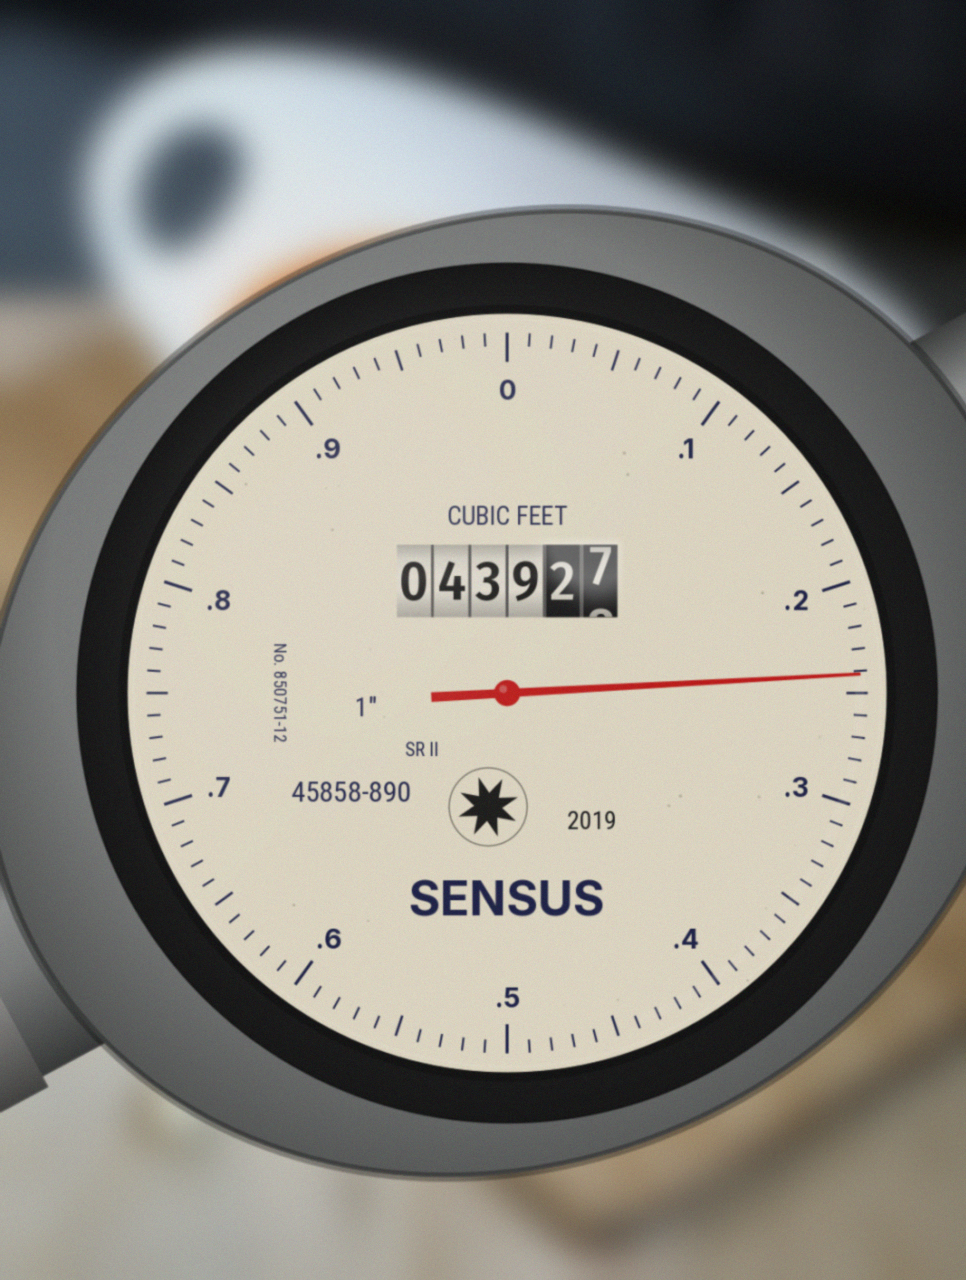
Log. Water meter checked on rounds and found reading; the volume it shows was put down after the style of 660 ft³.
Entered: 43927.24 ft³
